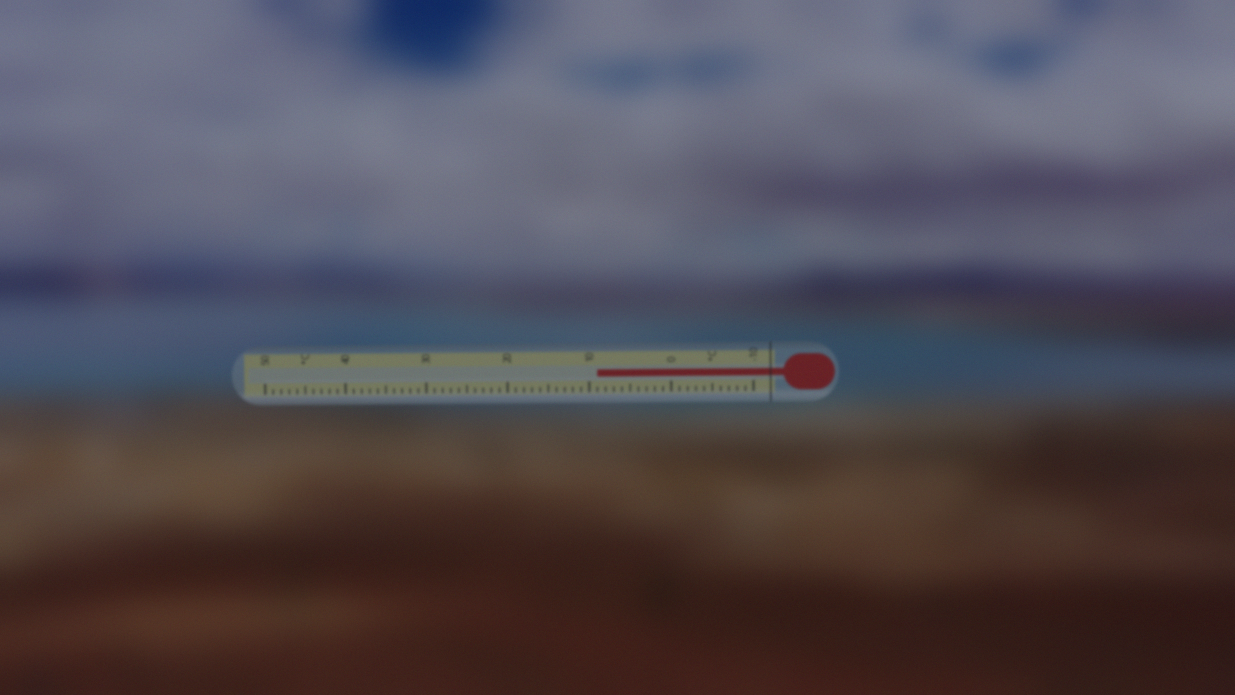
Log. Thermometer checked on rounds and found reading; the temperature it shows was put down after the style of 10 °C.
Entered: 9 °C
